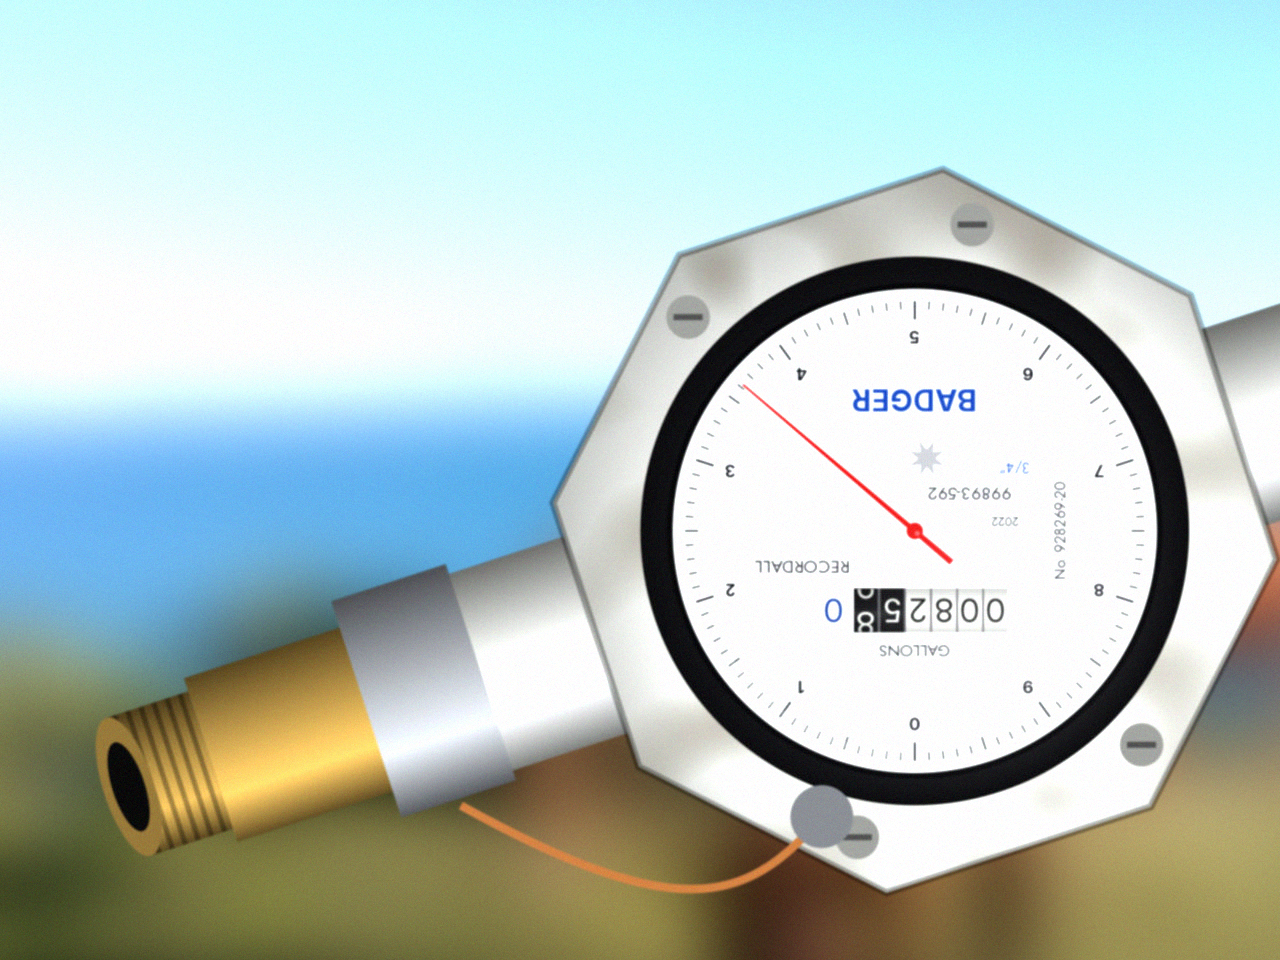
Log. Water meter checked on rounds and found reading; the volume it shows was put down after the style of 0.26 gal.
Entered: 82583.6 gal
